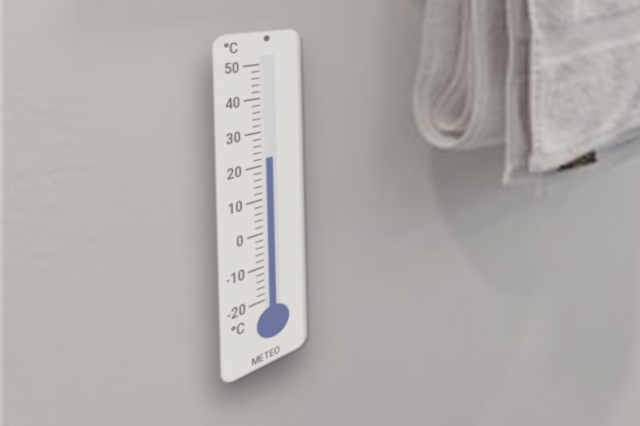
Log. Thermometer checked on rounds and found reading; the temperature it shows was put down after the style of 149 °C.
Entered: 22 °C
